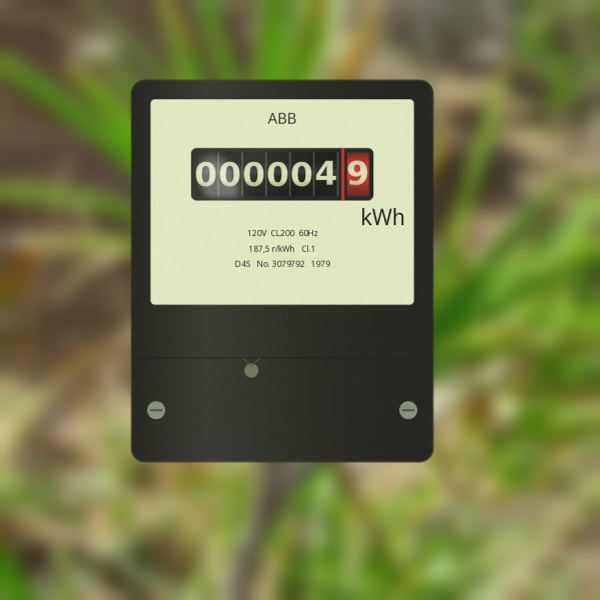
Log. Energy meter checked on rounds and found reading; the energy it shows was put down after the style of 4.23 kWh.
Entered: 4.9 kWh
